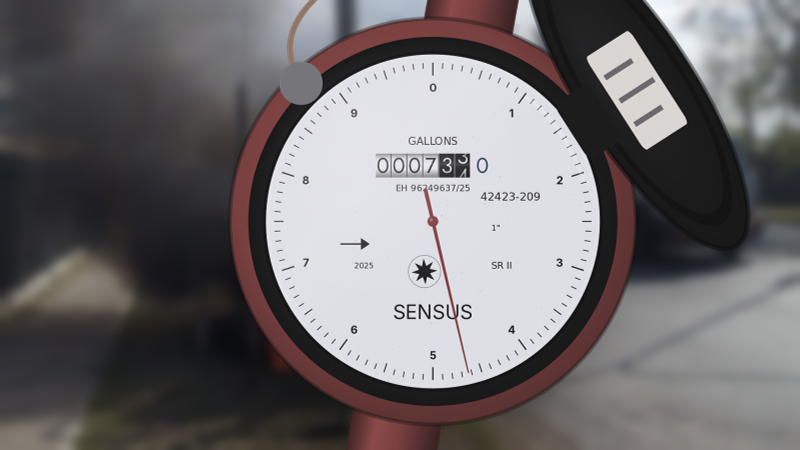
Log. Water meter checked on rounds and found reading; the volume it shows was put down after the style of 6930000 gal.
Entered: 7334.6 gal
